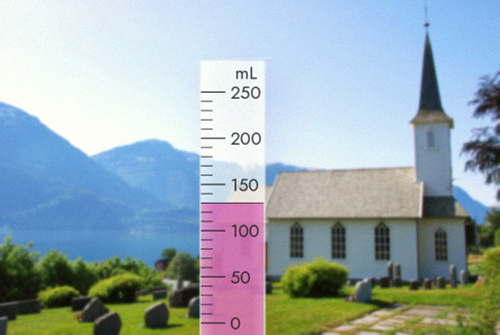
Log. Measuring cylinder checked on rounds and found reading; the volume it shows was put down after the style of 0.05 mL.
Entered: 130 mL
